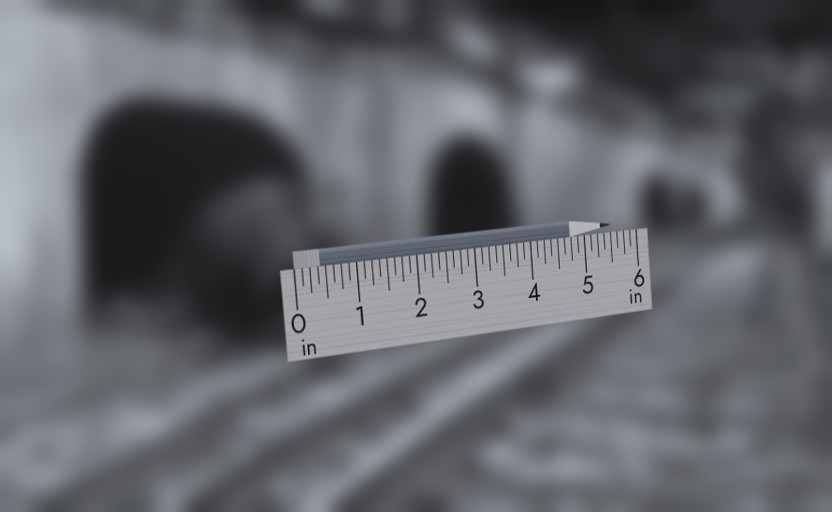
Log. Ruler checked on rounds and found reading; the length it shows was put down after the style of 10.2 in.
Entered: 5.5 in
